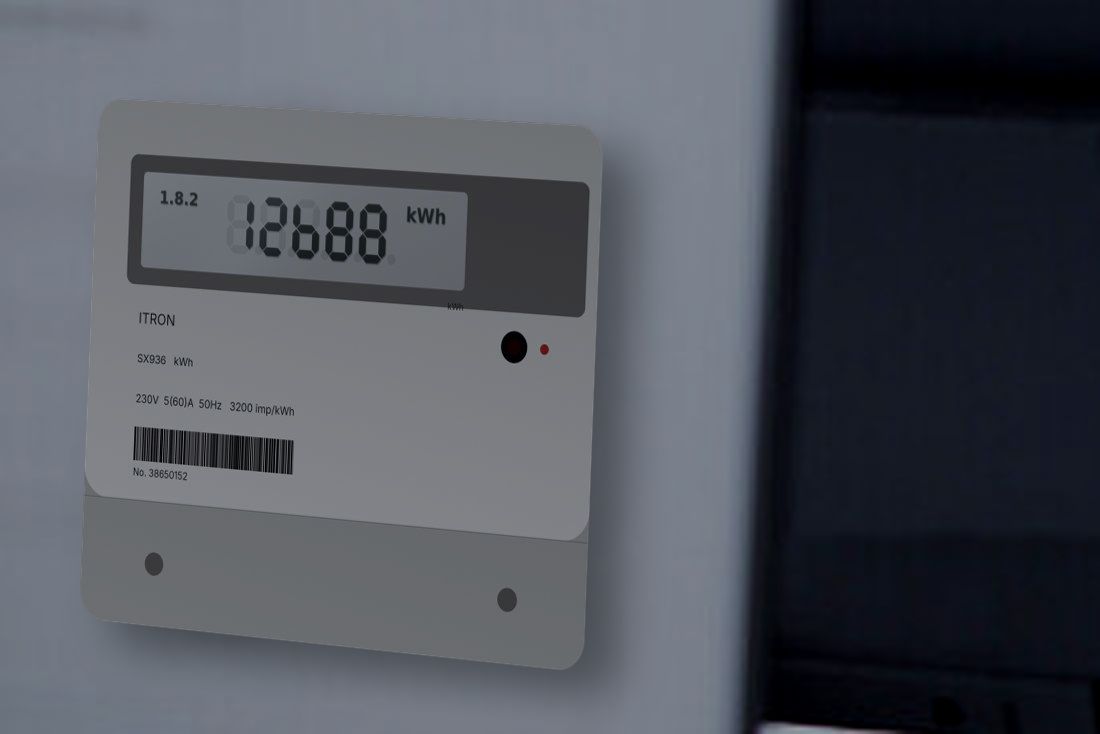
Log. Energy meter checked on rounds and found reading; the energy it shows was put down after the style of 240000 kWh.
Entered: 12688 kWh
